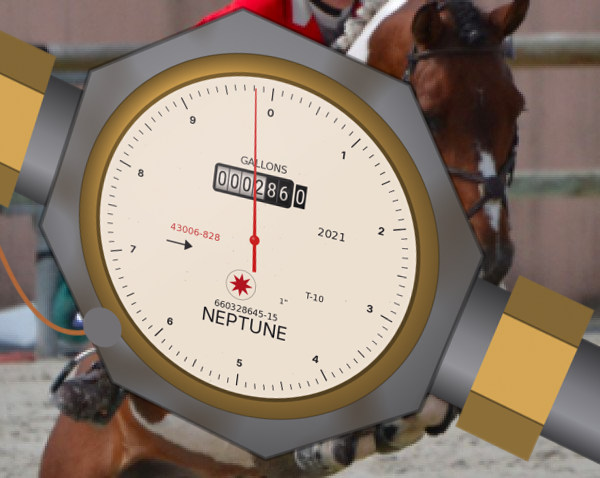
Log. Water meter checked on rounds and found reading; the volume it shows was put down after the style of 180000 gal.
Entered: 2859.8 gal
